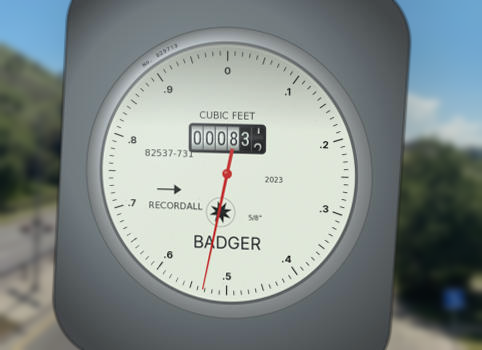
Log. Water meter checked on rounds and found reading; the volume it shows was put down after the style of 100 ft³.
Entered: 831.53 ft³
